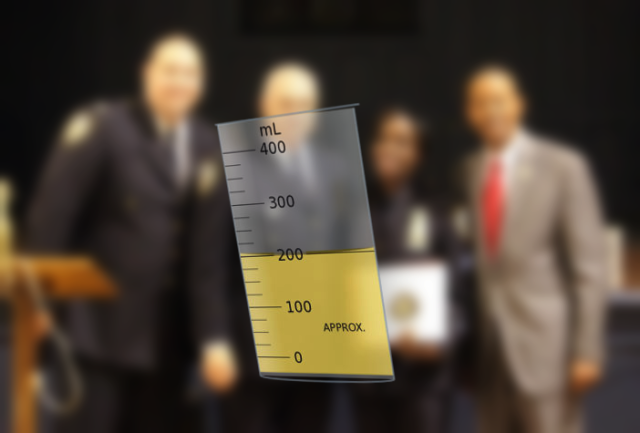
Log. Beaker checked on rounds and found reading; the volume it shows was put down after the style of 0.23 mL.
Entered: 200 mL
